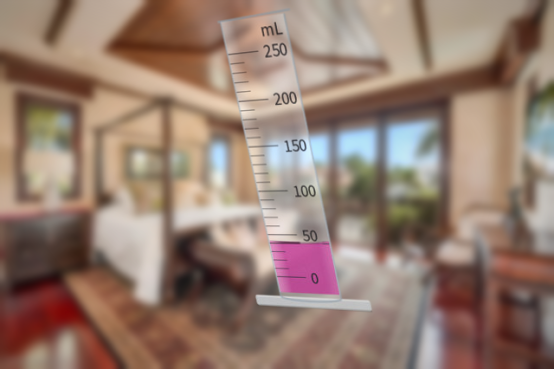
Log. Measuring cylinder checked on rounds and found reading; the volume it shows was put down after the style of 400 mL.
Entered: 40 mL
